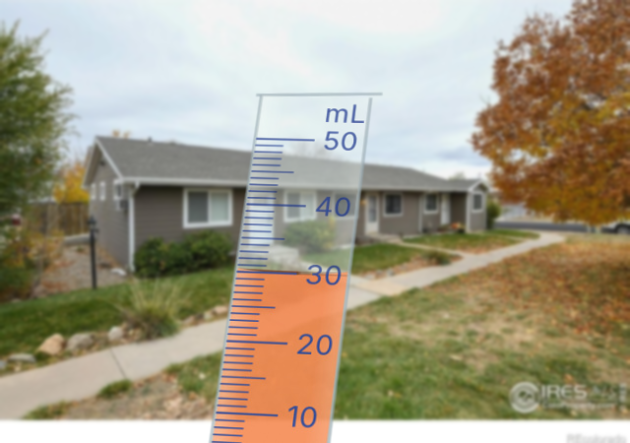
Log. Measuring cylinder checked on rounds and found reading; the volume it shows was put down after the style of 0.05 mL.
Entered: 30 mL
